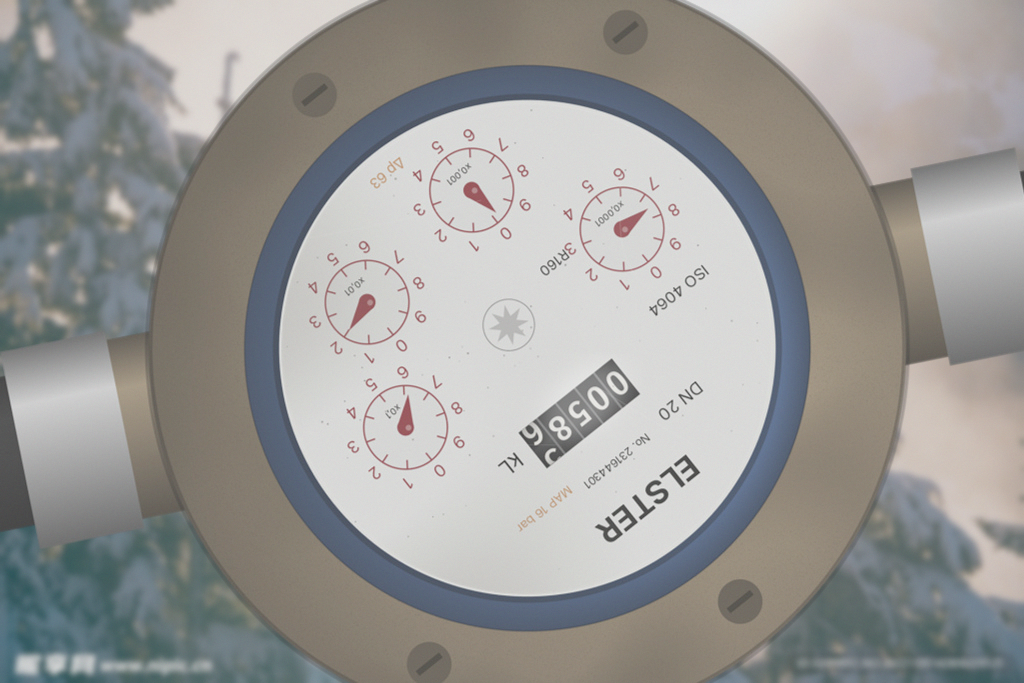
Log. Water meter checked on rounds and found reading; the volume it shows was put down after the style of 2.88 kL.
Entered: 585.6197 kL
